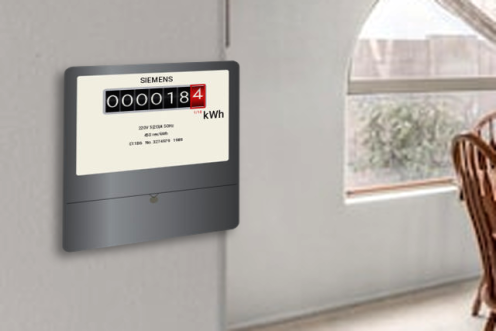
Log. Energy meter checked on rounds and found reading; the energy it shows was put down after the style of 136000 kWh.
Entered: 18.4 kWh
